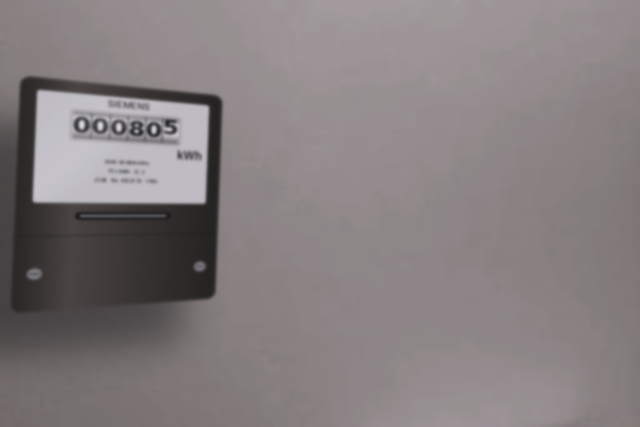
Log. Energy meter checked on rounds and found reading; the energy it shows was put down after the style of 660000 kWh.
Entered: 805 kWh
